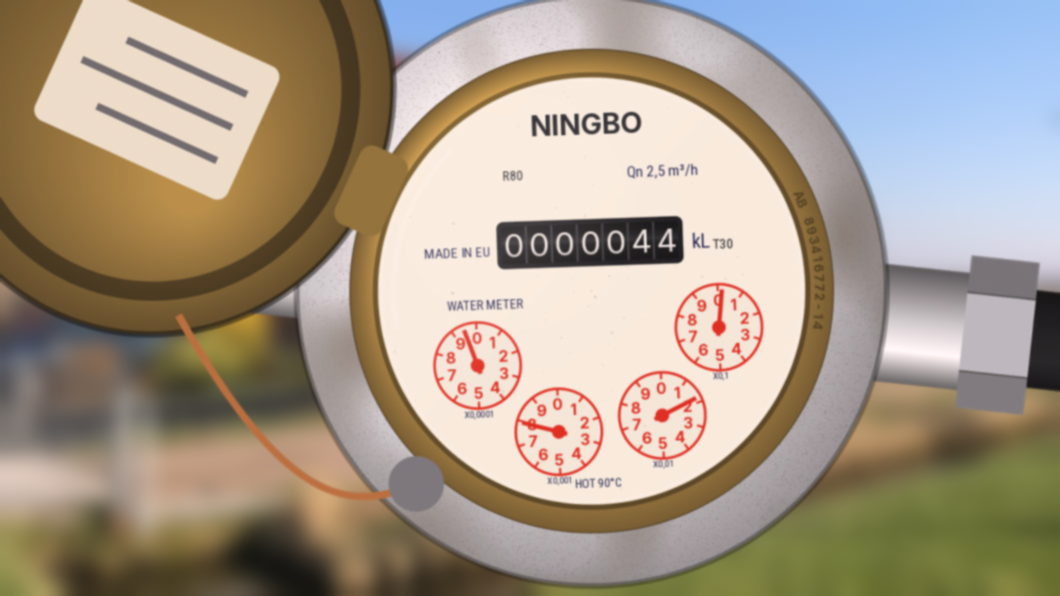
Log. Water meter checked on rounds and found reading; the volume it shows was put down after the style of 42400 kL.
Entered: 44.0179 kL
